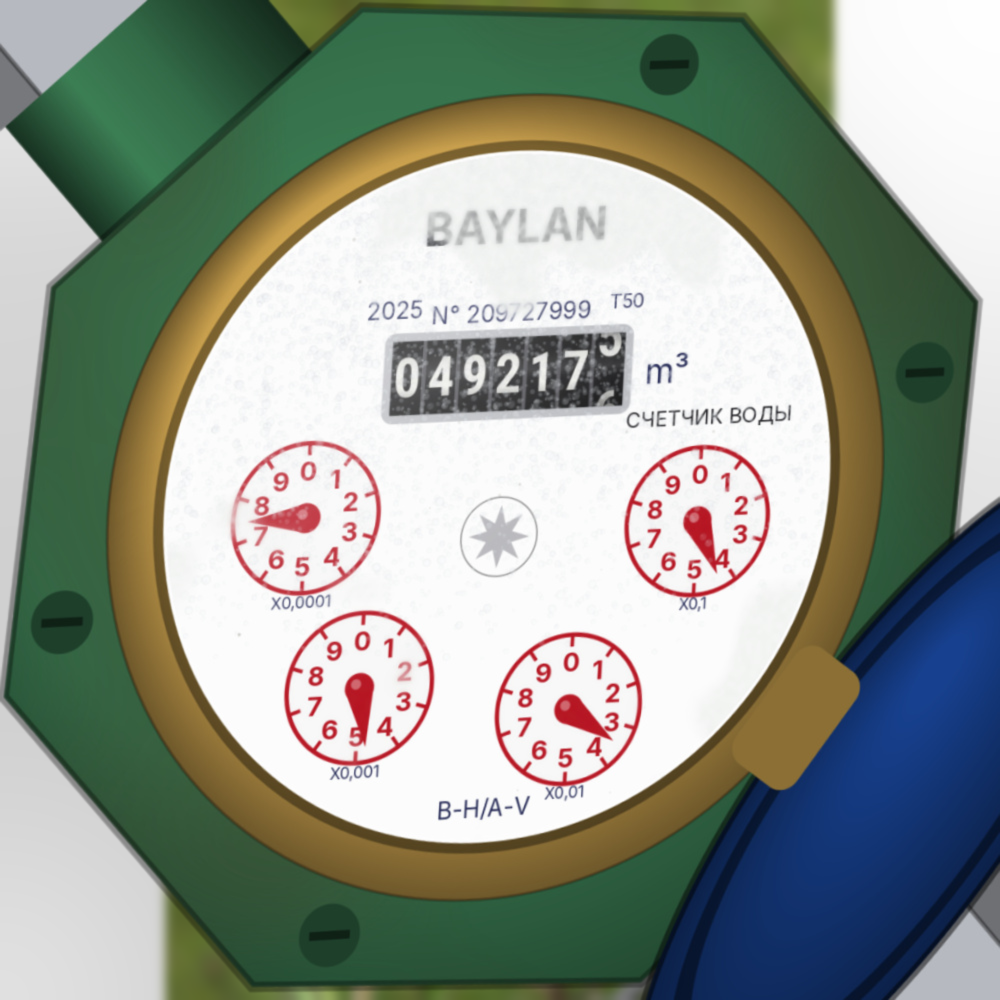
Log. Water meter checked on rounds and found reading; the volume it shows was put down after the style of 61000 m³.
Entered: 492175.4347 m³
